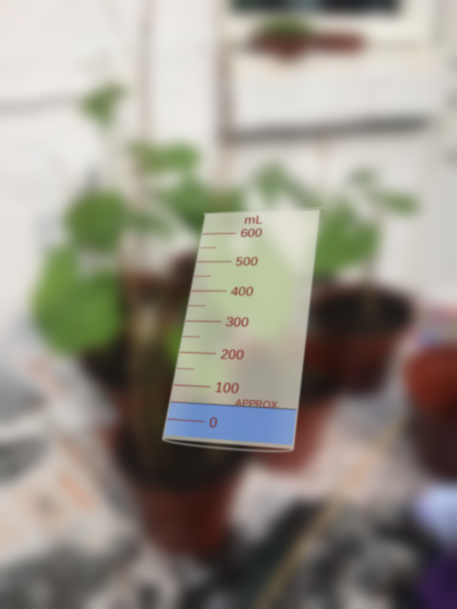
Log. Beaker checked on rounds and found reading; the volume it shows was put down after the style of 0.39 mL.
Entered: 50 mL
